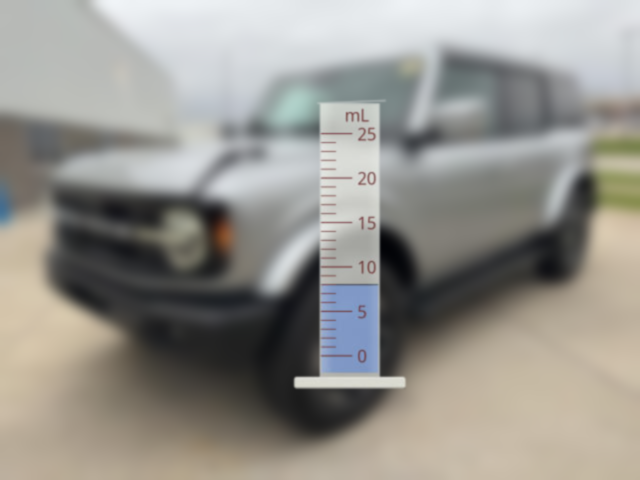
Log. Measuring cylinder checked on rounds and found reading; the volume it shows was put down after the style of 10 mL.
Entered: 8 mL
